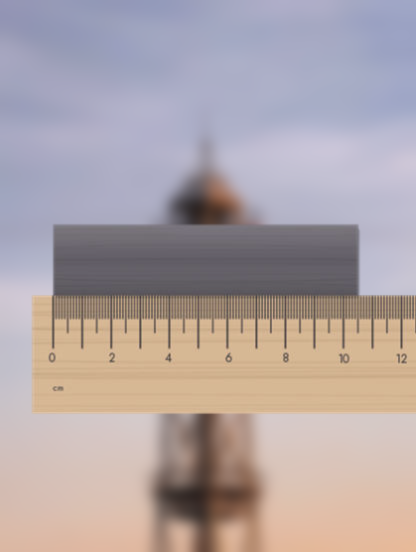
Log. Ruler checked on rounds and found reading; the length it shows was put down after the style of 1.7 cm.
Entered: 10.5 cm
